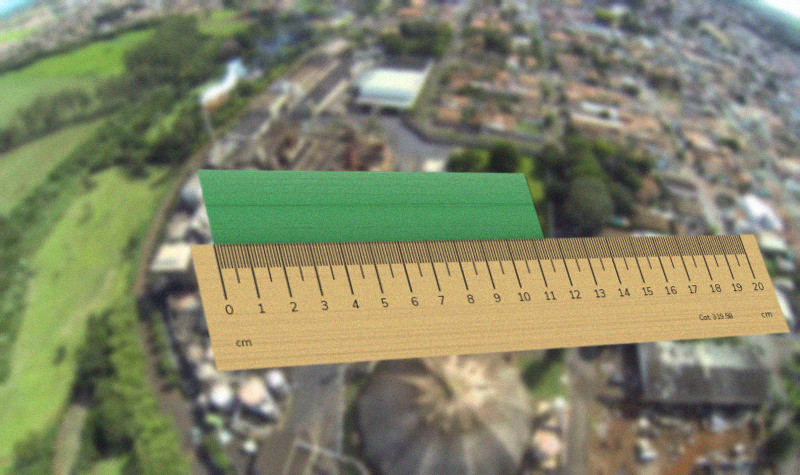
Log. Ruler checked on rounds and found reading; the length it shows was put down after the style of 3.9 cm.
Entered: 11.5 cm
